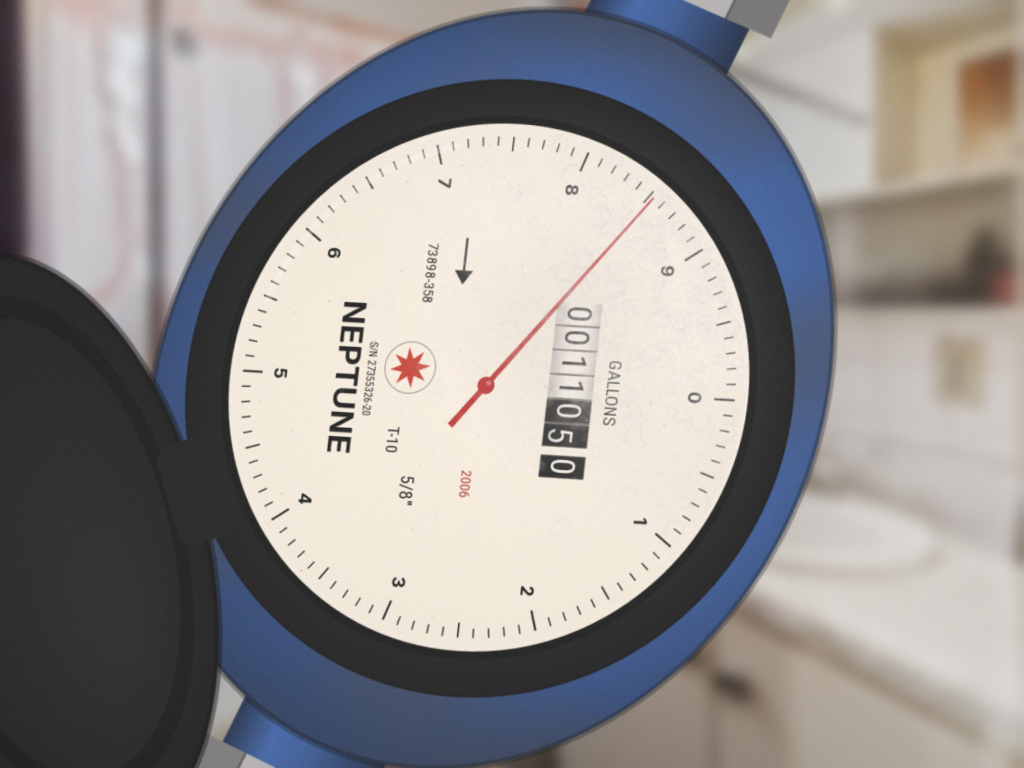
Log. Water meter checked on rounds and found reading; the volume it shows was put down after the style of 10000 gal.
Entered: 11048.5 gal
